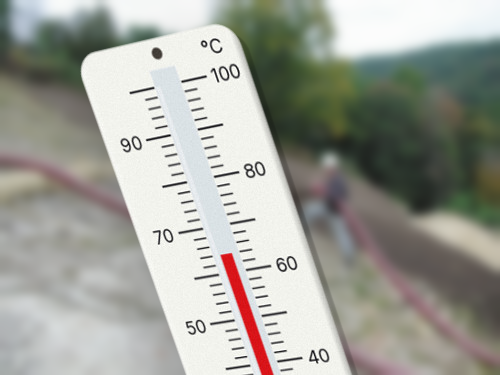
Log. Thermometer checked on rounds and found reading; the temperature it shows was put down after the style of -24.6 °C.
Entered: 64 °C
